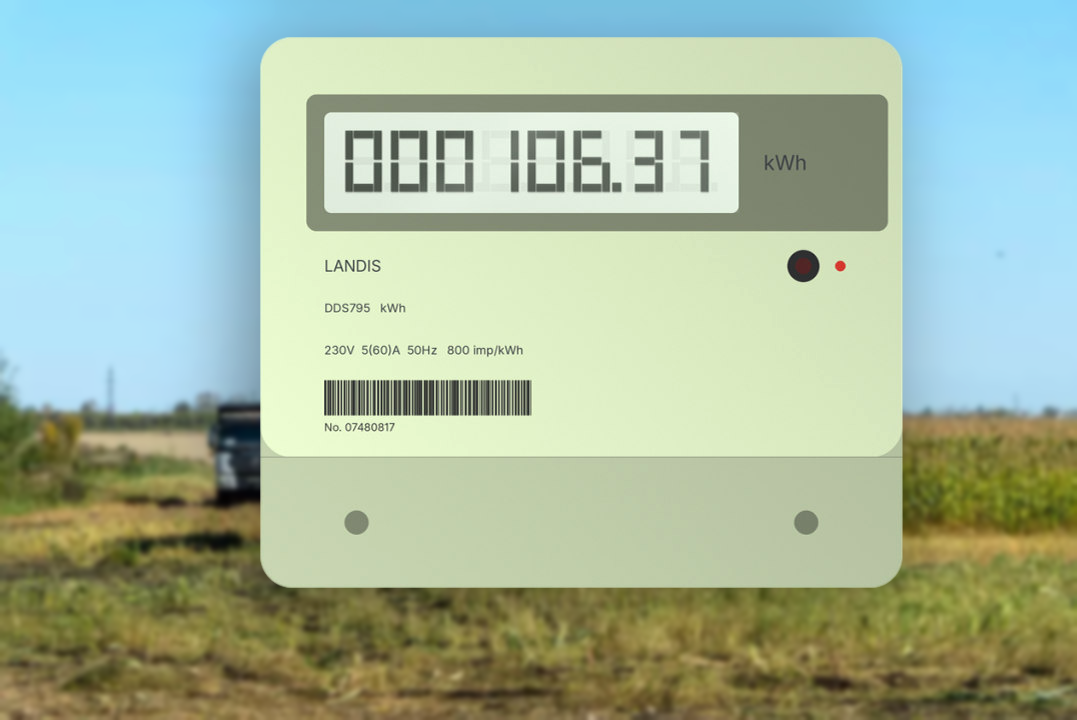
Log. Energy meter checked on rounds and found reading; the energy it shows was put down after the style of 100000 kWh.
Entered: 106.37 kWh
